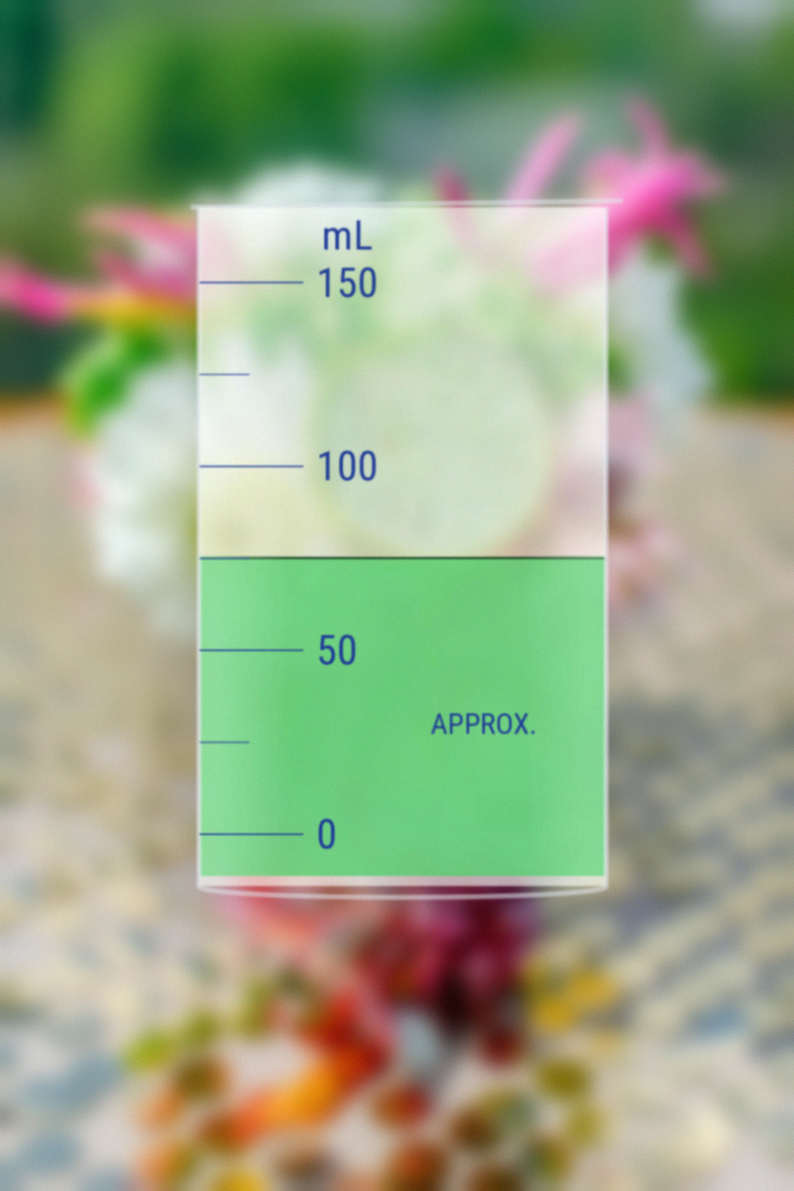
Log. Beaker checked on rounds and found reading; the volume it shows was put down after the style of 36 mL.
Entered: 75 mL
